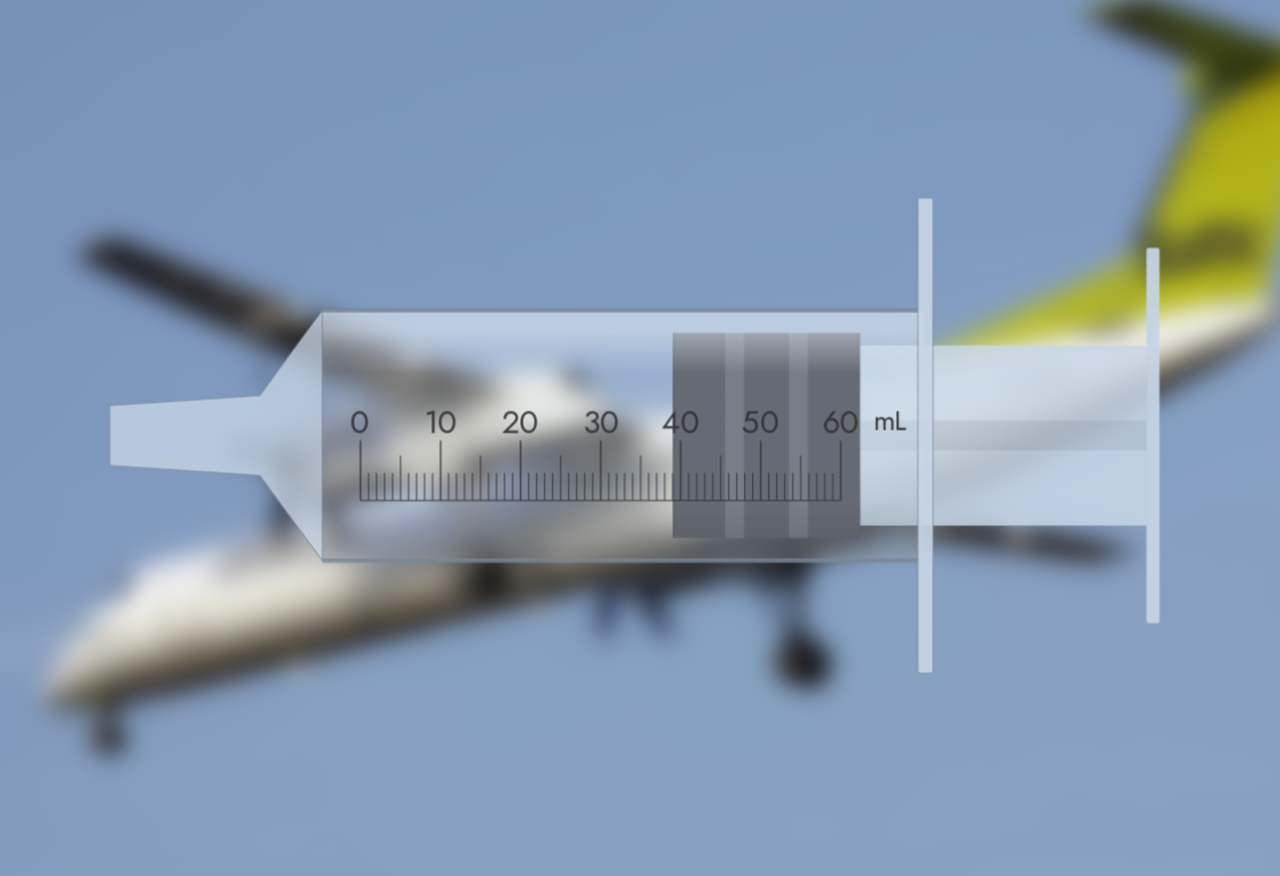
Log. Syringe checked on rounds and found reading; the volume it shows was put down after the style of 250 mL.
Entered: 39 mL
